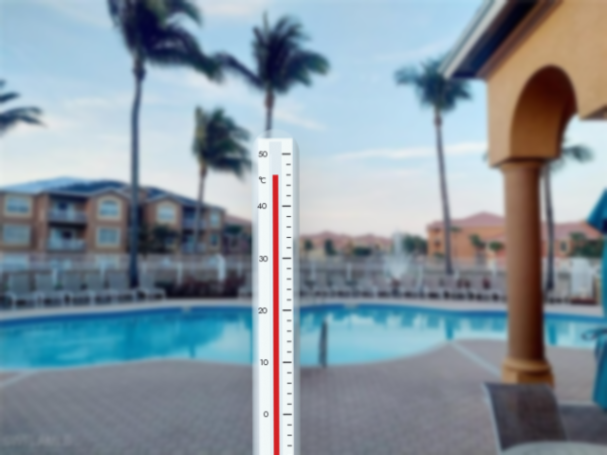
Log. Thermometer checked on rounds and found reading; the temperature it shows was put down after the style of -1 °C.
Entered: 46 °C
